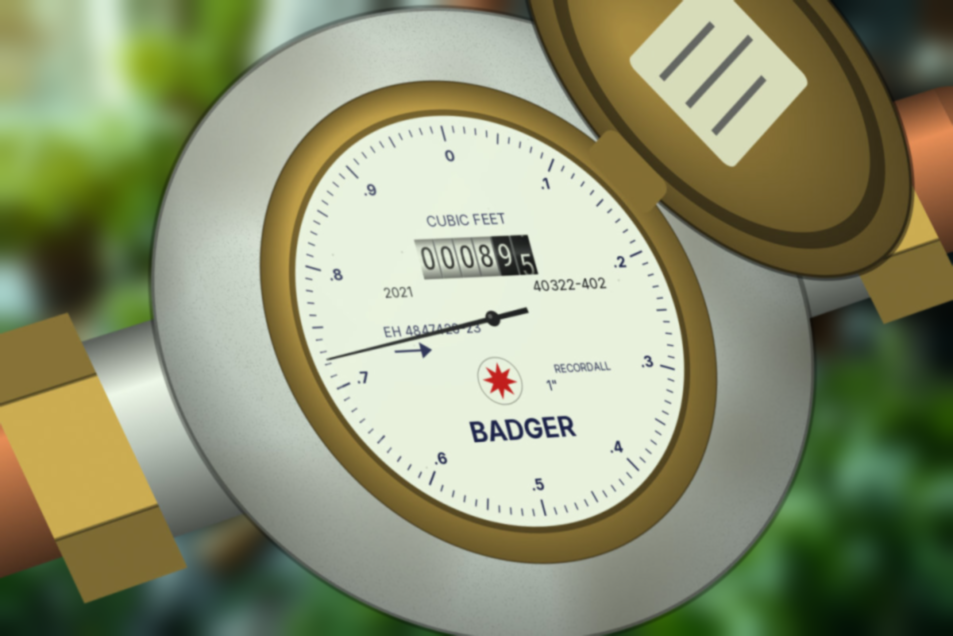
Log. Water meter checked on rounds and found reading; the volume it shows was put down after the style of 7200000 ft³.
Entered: 894.72 ft³
